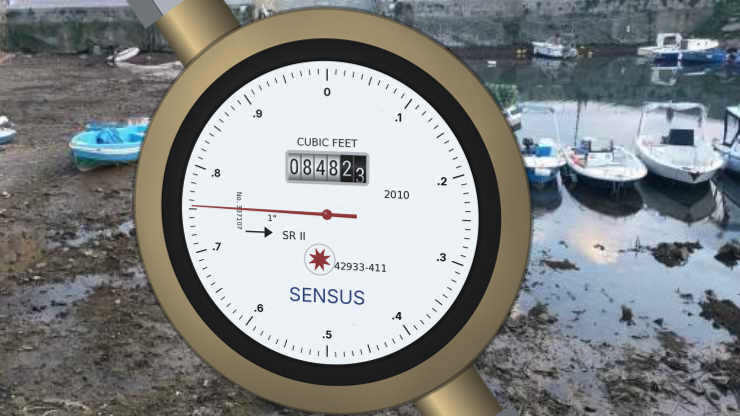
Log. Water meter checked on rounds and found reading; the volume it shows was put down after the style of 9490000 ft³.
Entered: 84822.75 ft³
